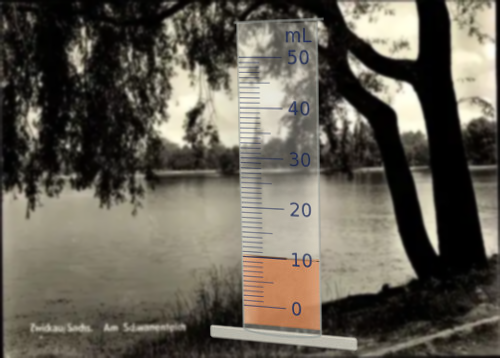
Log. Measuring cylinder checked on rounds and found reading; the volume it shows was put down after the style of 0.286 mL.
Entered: 10 mL
